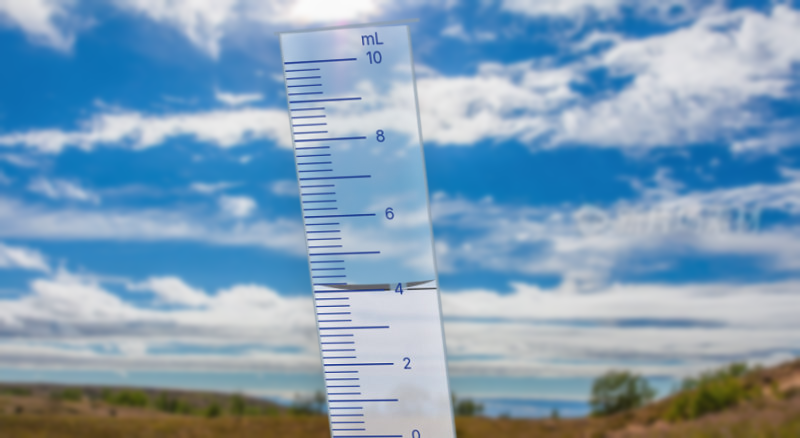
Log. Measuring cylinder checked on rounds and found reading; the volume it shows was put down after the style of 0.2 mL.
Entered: 4 mL
